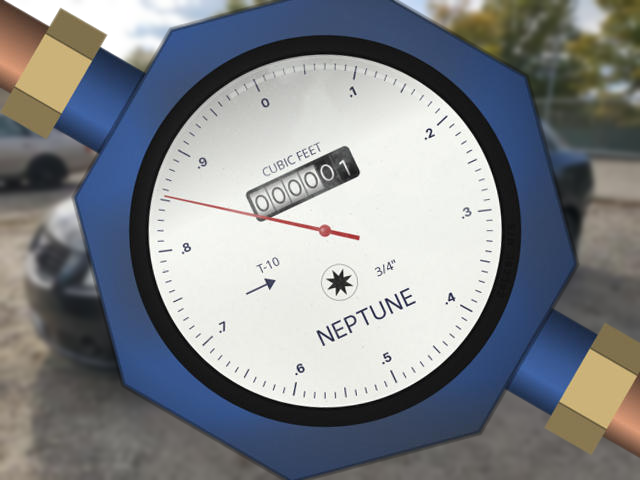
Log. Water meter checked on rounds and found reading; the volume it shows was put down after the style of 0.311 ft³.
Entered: 0.85 ft³
